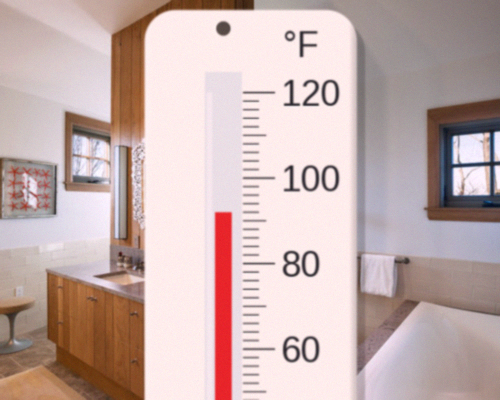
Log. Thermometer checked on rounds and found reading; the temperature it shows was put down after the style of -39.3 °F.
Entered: 92 °F
